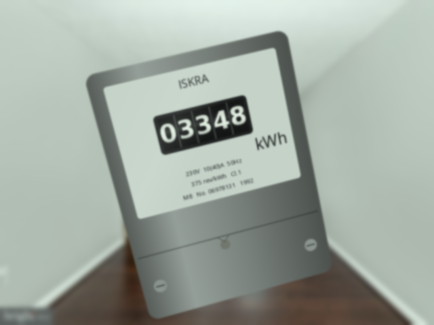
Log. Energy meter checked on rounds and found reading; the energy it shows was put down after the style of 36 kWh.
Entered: 3348 kWh
